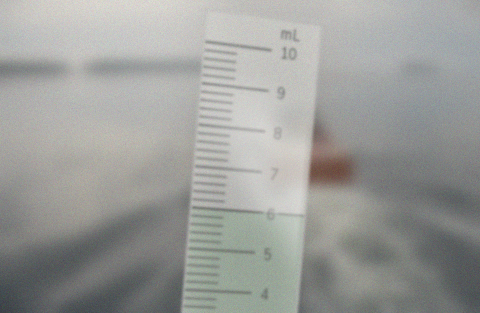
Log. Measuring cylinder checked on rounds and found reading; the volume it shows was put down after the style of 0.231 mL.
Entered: 6 mL
